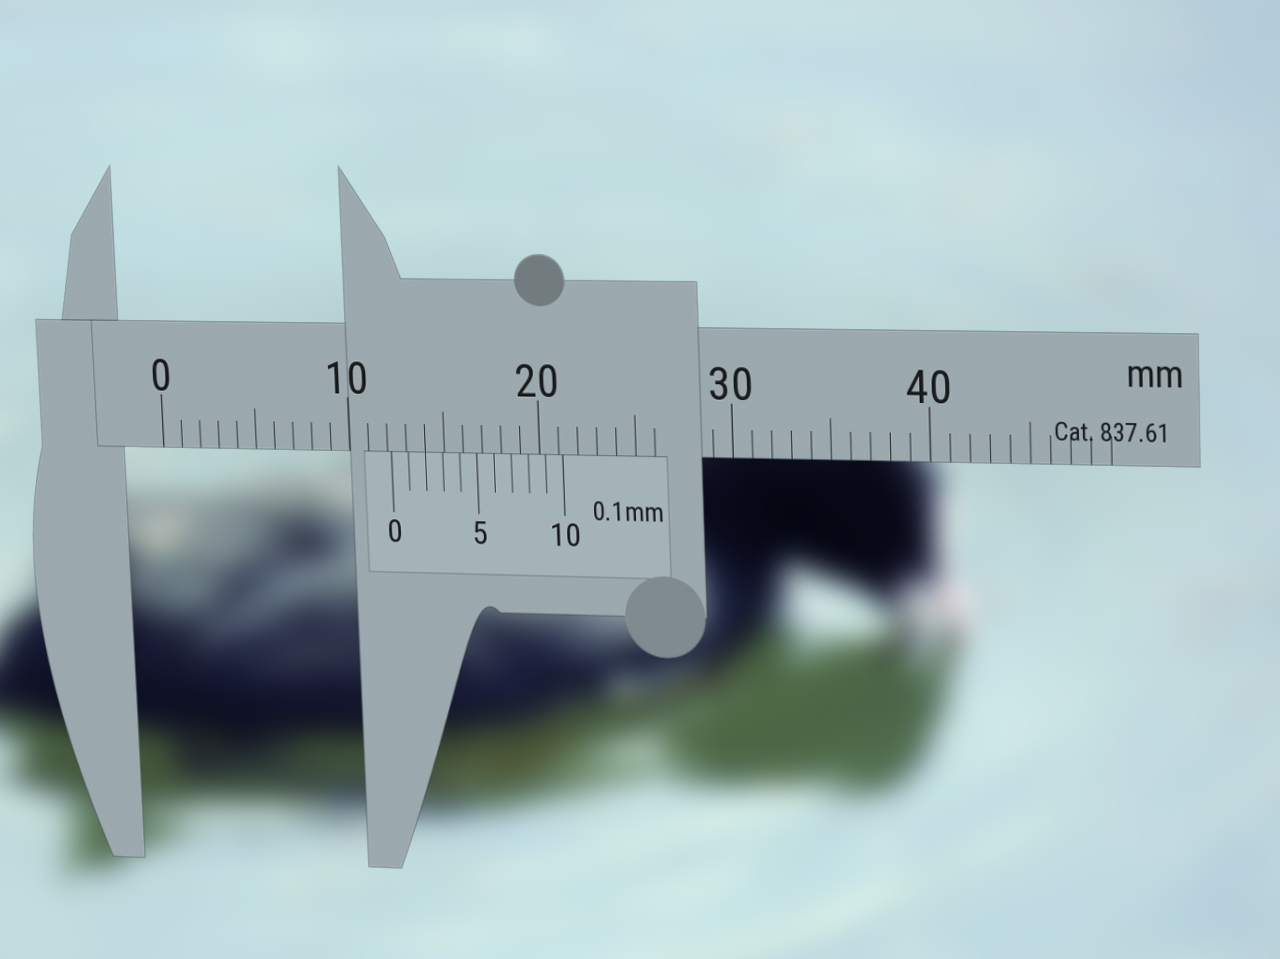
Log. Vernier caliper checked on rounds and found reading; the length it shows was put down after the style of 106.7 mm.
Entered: 12.2 mm
